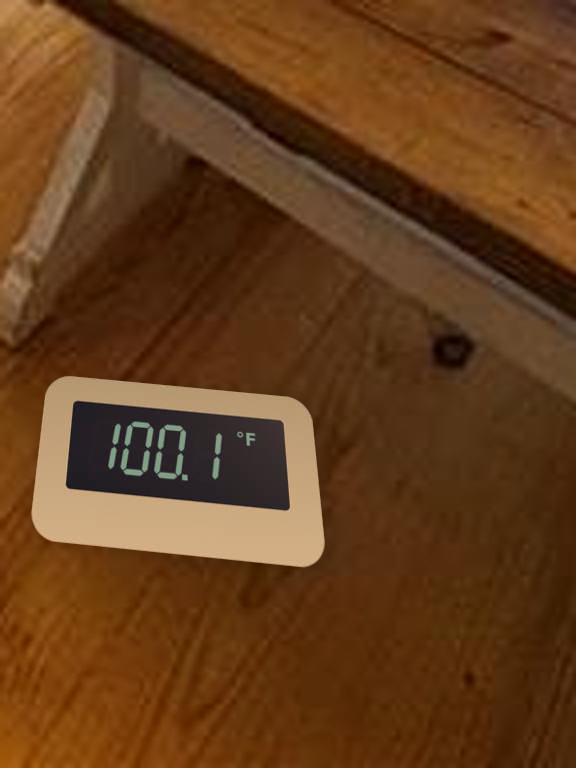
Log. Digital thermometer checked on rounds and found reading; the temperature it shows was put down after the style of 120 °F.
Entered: 100.1 °F
